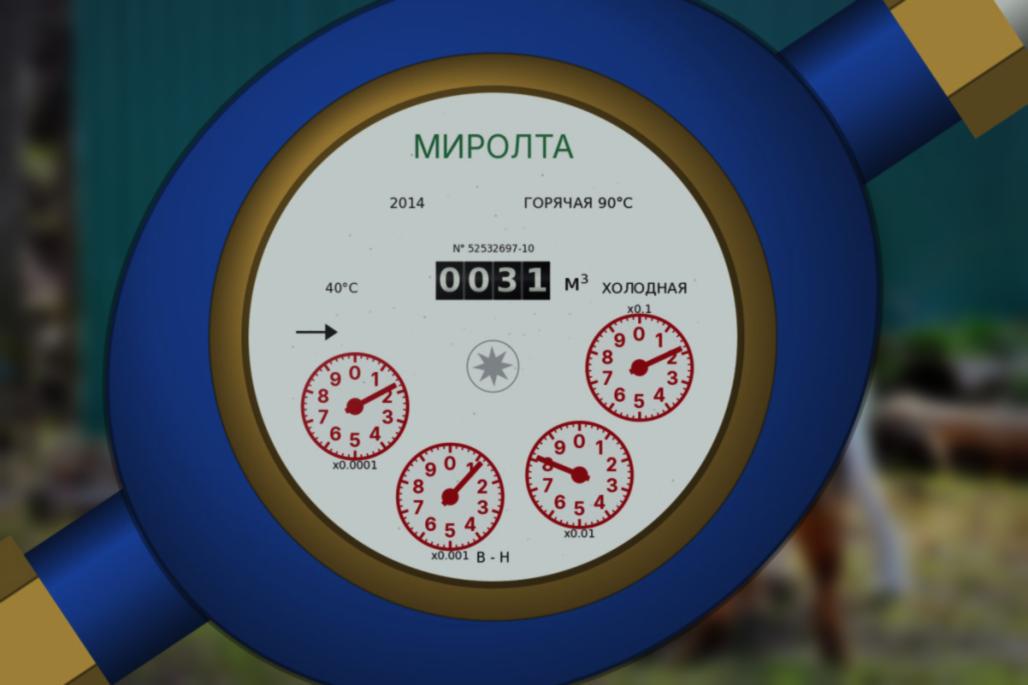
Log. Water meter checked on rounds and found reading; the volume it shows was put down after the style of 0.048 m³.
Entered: 31.1811 m³
